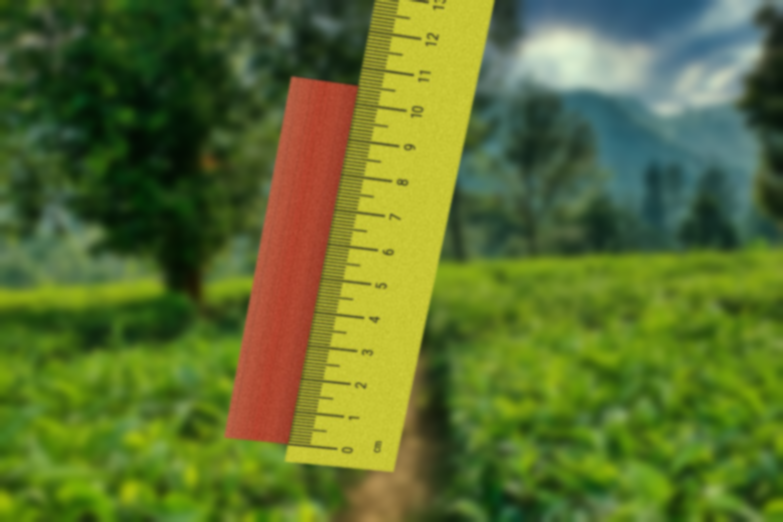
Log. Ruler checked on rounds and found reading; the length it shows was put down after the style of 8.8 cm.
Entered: 10.5 cm
